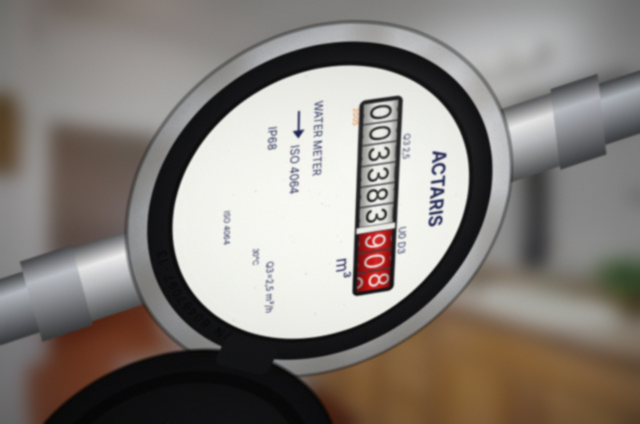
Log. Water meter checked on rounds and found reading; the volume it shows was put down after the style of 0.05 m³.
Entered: 3383.908 m³
